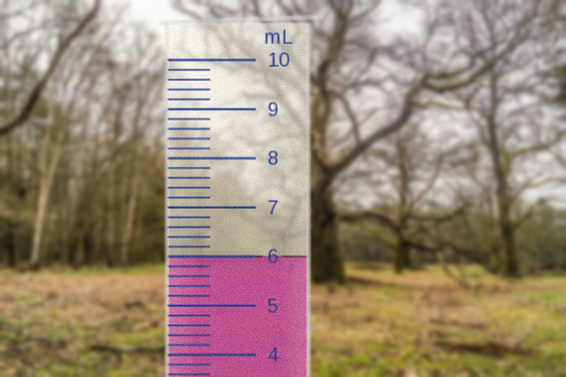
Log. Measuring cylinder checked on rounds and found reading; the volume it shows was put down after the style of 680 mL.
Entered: 6 mL
